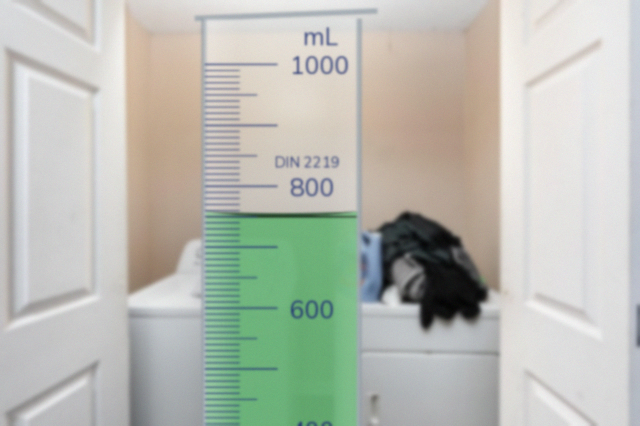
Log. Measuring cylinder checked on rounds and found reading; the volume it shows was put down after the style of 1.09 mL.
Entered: 750 mL
